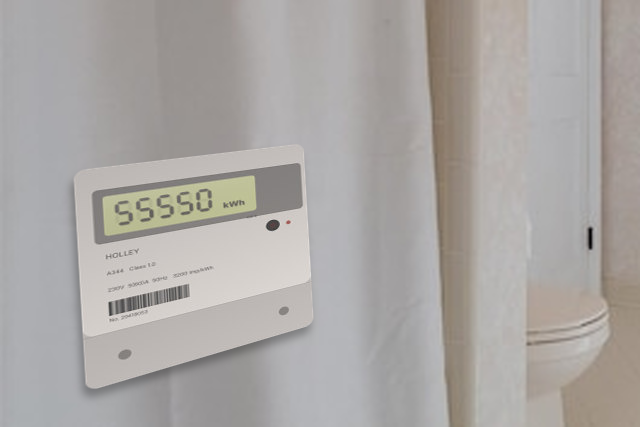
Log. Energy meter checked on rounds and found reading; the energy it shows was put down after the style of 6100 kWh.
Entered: 55550 kWh
